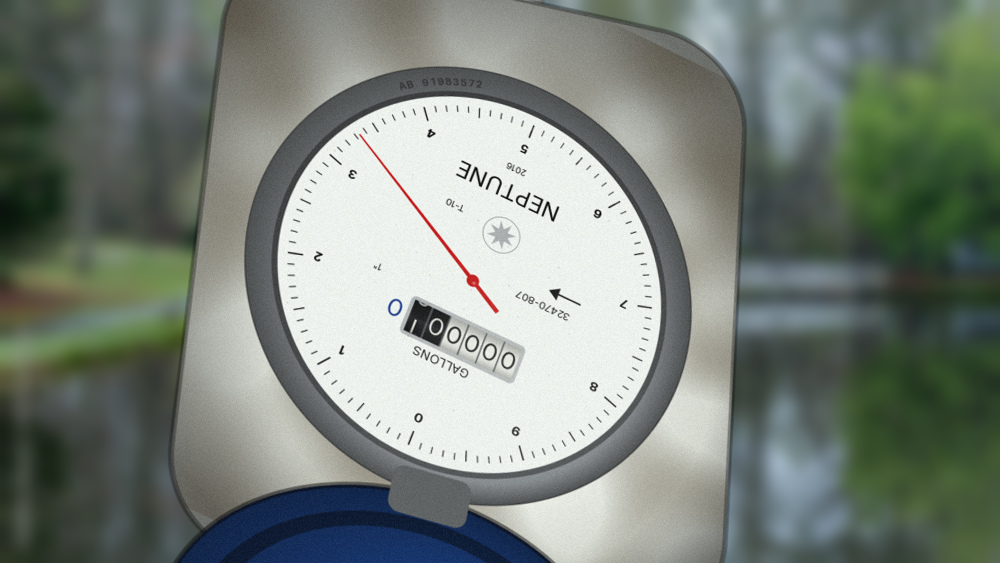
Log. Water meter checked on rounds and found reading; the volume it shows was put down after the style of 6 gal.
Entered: 13.3 gal
